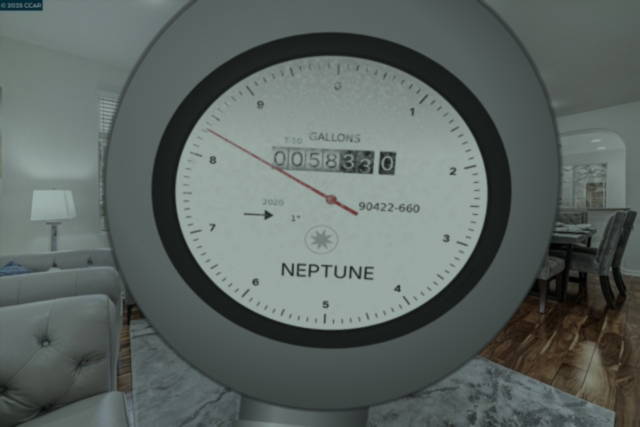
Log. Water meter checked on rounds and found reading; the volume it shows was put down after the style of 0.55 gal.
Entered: 58328.3 gal
